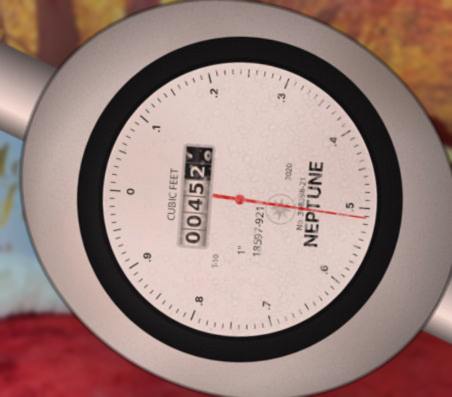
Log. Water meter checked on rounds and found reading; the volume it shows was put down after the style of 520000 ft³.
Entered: 4527.51 ft³
